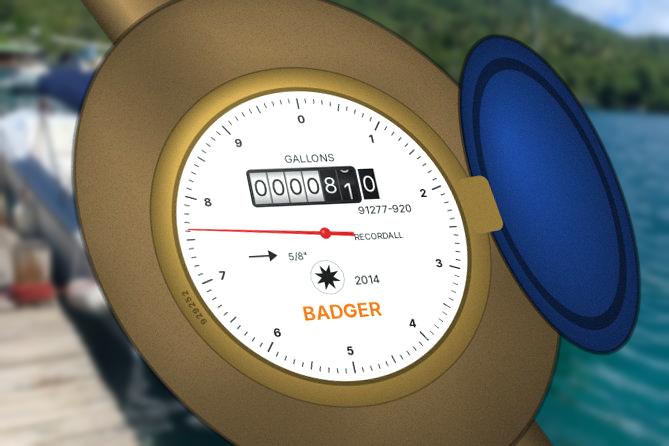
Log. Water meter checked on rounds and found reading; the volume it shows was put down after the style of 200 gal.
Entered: 807.6 gal
